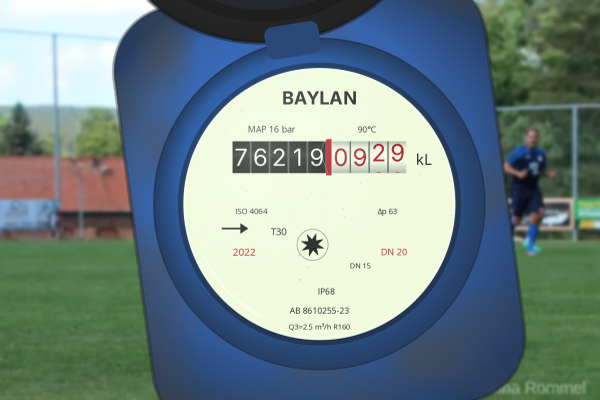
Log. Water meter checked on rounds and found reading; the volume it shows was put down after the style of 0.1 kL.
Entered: 76219.0929 kL
